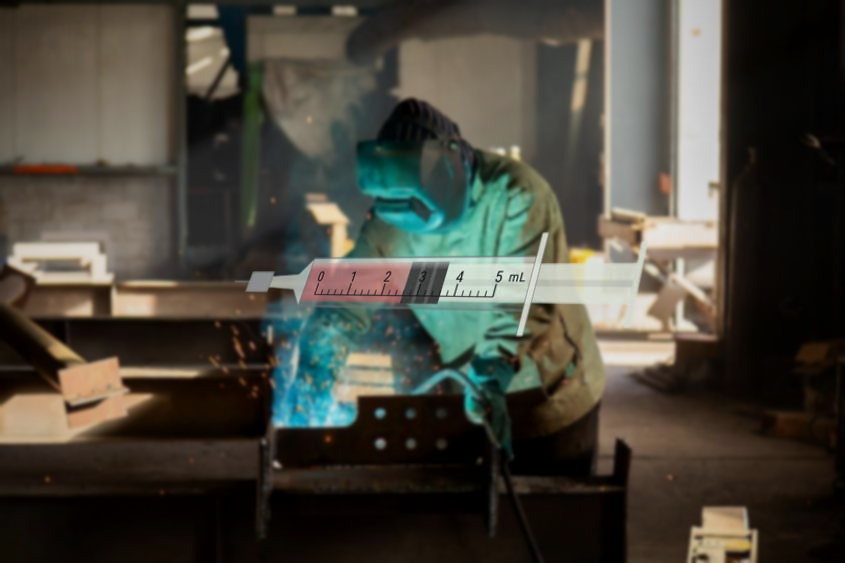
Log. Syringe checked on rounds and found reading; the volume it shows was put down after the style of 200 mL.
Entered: 2.6 mL
